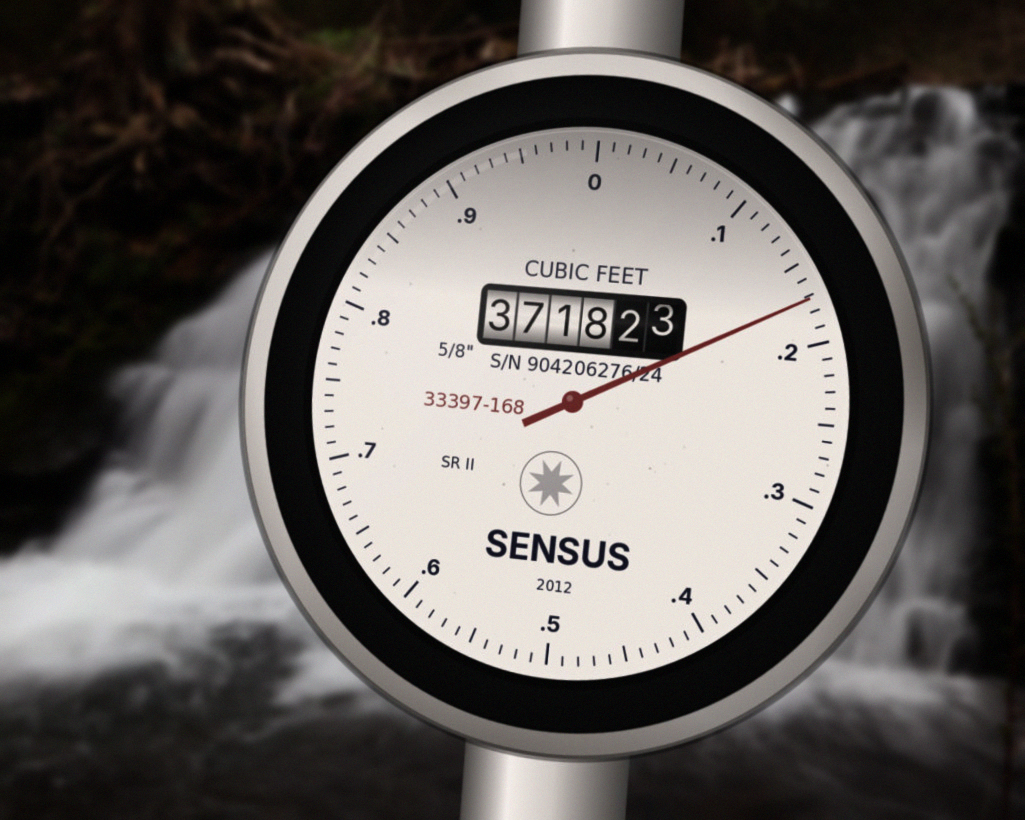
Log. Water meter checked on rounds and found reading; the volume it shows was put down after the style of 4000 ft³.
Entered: 371823.17 ft³
